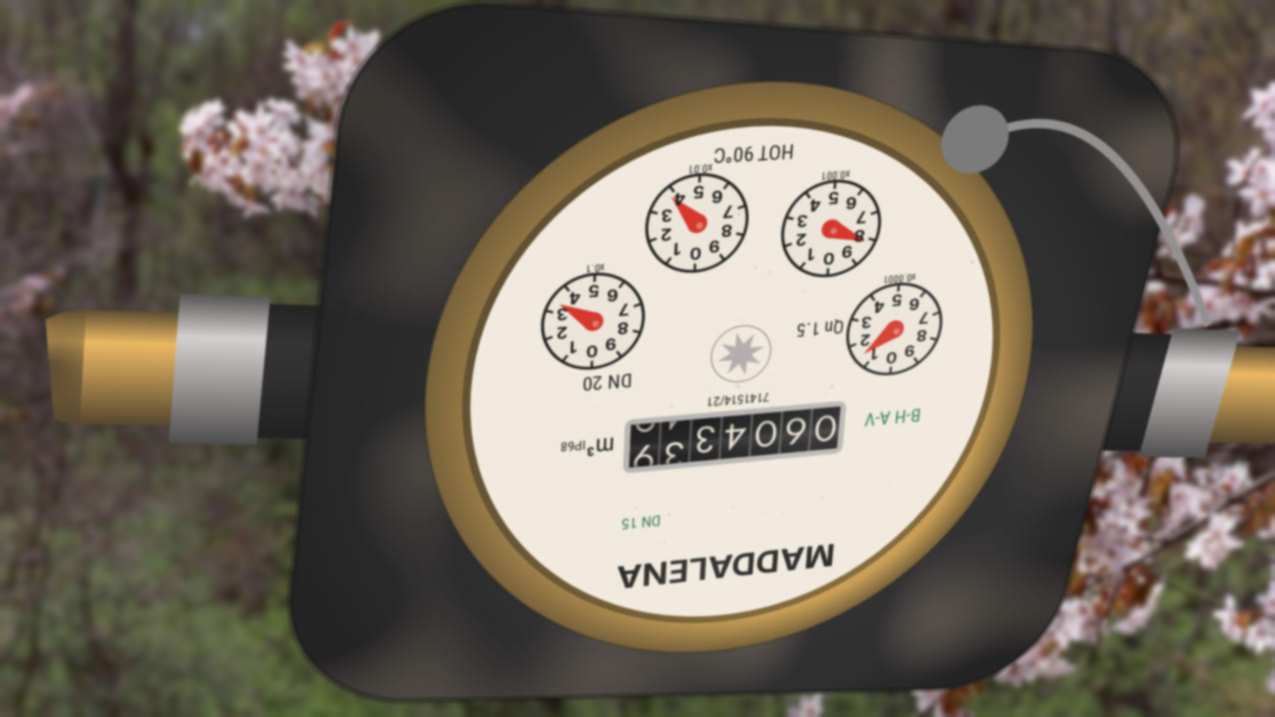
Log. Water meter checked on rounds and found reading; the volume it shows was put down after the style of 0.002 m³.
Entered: 604339.3381 m³
